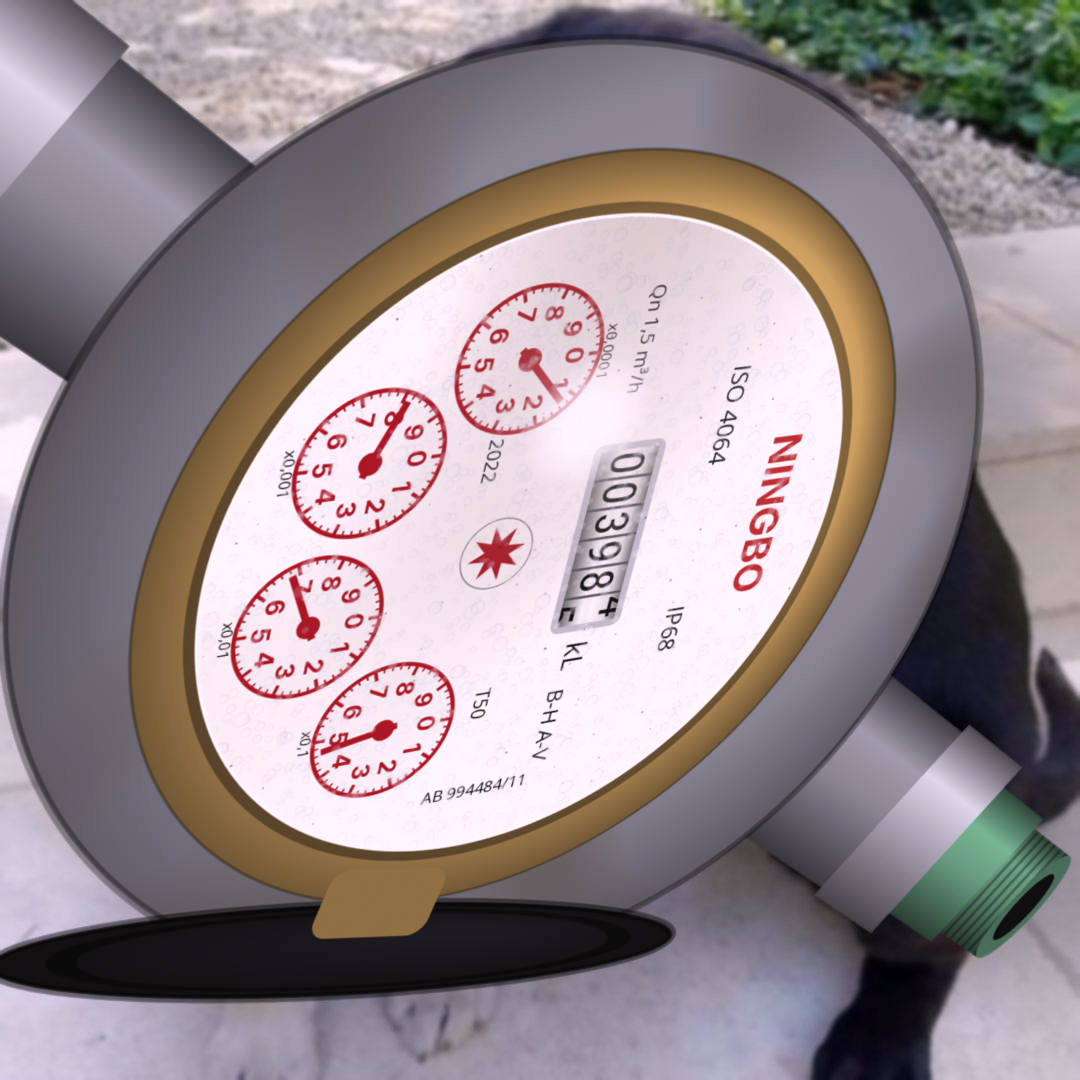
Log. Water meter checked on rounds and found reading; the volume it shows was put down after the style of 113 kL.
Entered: 3984.4681 kL
